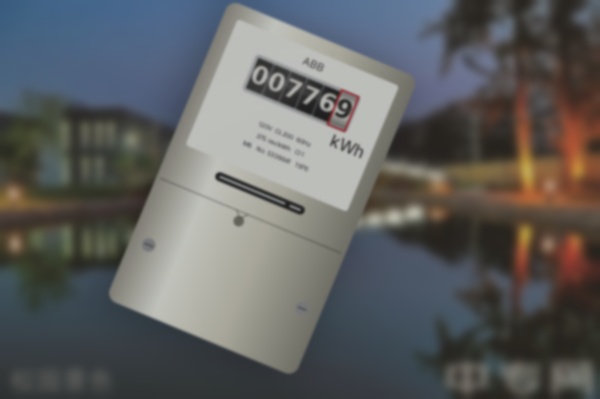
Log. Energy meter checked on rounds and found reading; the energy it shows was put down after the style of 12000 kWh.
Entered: 776.9 kWh
